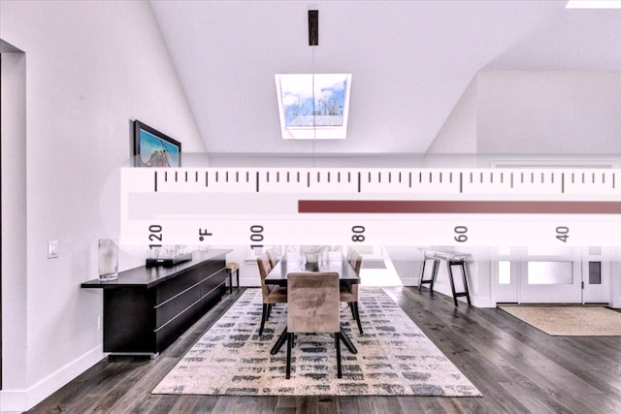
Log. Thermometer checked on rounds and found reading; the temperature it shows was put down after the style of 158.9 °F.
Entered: 92 °F
